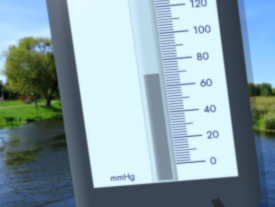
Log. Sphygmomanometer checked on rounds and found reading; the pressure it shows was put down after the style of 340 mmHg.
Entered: 70 mmHg
